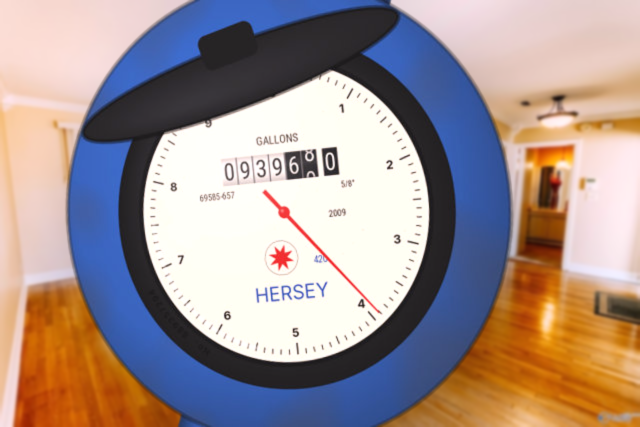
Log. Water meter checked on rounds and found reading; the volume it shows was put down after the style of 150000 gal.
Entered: 939683.9 gal
